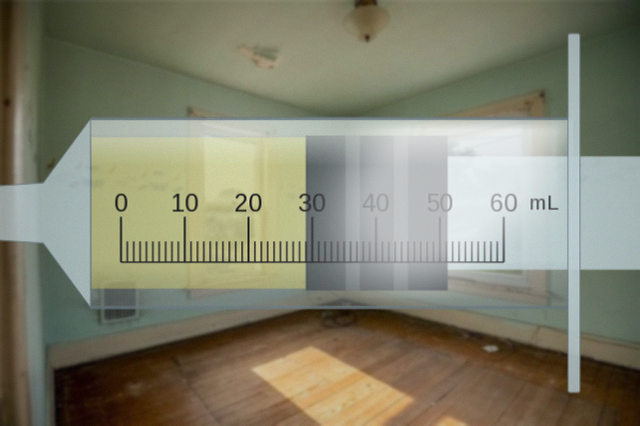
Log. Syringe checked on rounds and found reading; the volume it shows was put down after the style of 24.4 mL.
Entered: 29 mL
